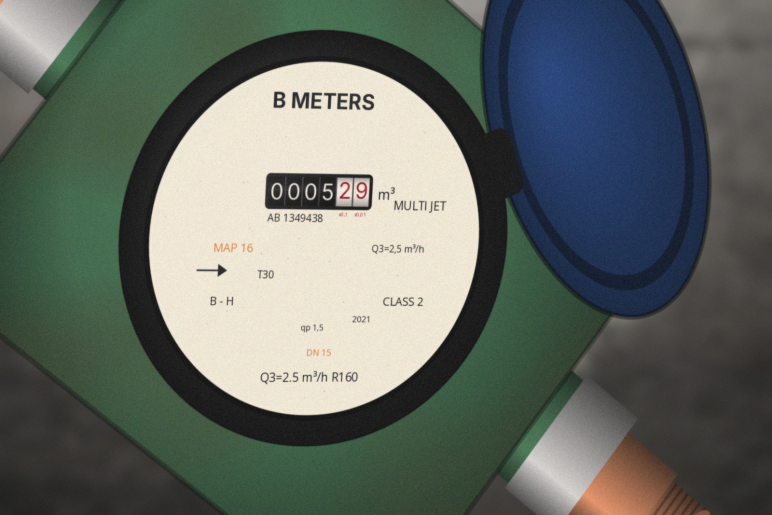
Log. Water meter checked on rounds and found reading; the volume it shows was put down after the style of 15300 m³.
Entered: 5.29 m³
